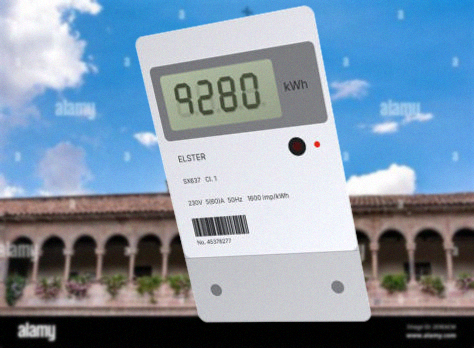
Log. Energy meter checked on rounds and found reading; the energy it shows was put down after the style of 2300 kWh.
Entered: 9280 kWh
